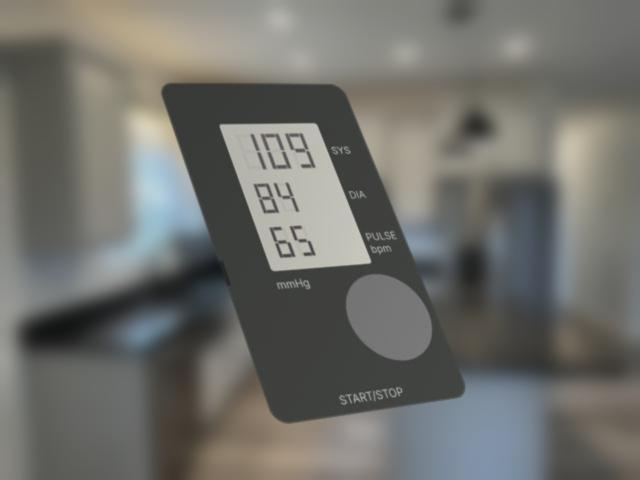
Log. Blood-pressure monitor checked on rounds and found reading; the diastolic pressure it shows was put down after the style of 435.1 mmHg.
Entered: 84 mmHg
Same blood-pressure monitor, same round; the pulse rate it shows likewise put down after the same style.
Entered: 65 bpm
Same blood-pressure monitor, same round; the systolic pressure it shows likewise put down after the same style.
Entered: 109 mmHg
